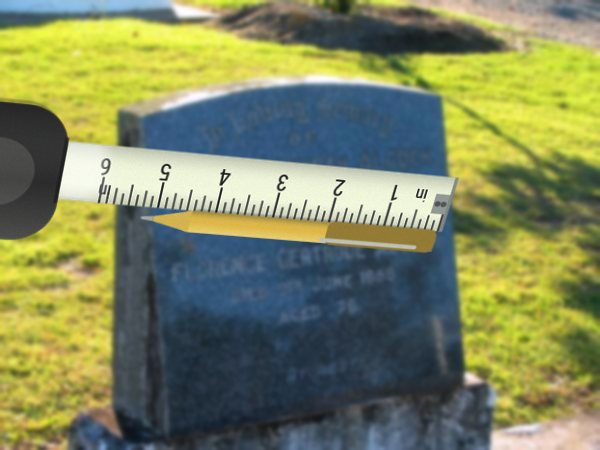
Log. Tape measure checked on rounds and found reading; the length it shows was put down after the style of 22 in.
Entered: 5.25 in
